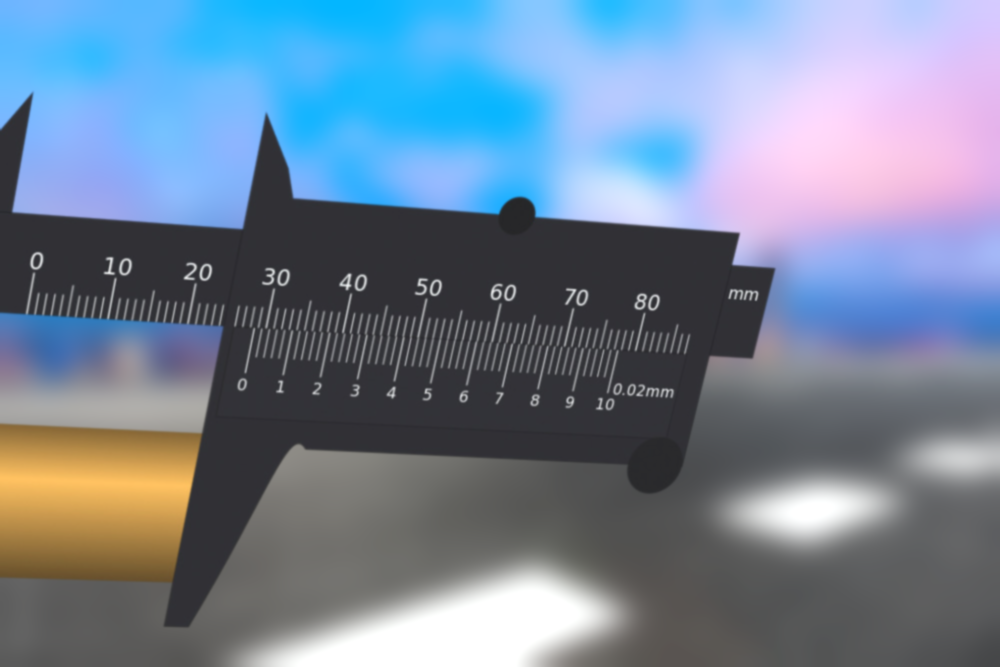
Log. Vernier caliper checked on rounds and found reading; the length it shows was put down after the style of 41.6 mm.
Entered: 28.5 mm
